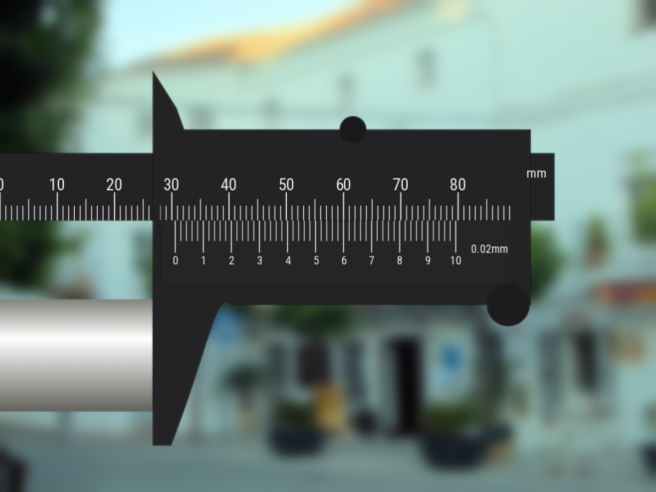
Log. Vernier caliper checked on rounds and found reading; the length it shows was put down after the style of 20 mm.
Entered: 30.6 mm
